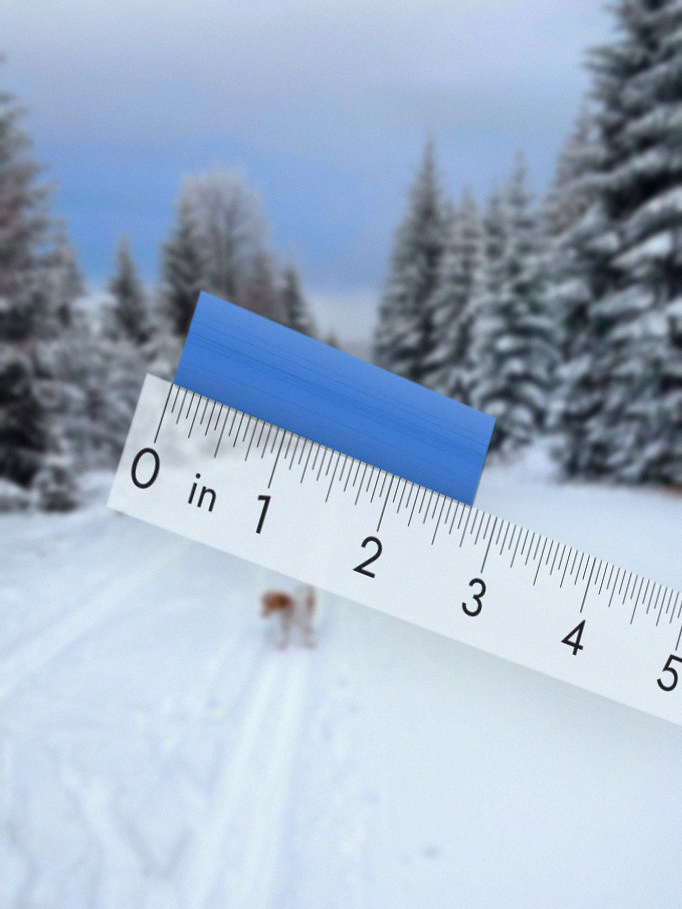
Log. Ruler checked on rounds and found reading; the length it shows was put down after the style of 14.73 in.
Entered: 2.75 in
